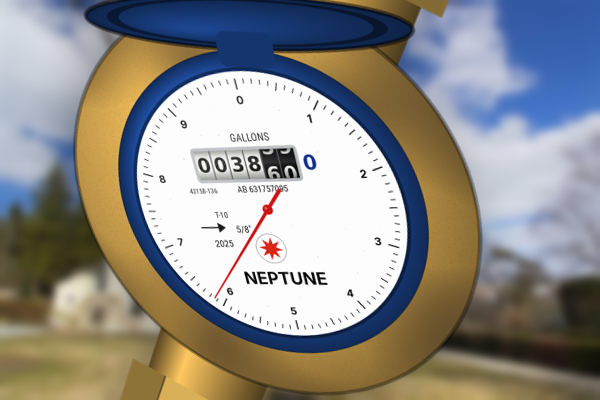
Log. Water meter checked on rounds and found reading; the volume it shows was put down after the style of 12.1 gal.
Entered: 38596.1 gal
